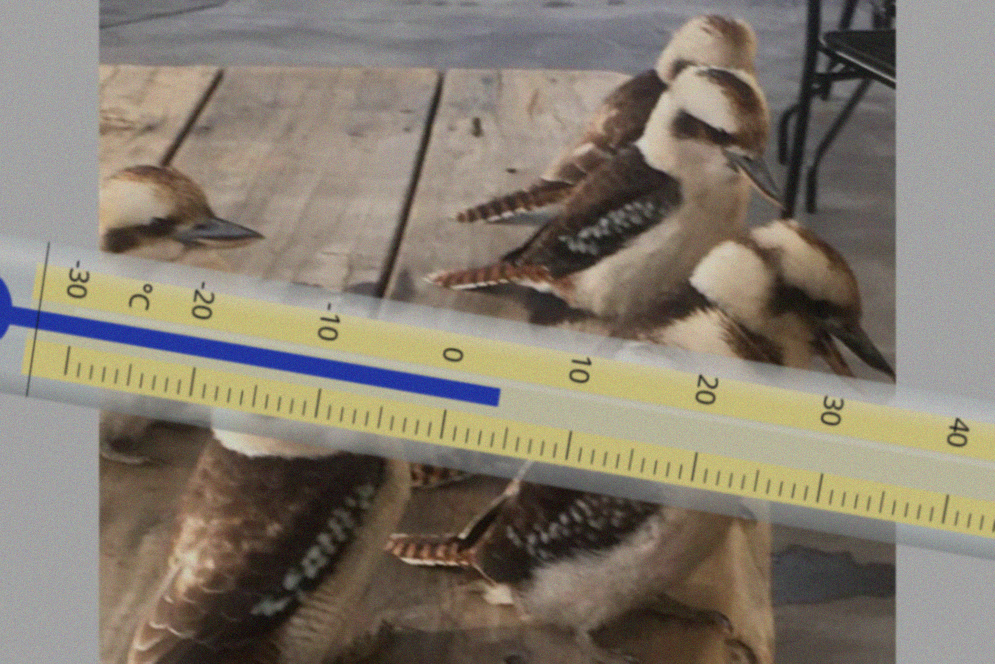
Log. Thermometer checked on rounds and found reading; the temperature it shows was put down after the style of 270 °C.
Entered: 4 °C
